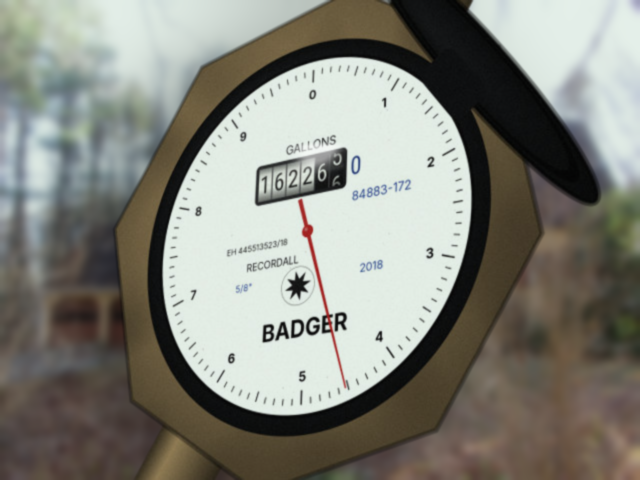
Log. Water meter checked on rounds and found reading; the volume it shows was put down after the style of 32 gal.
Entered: 1622654.5 gal
